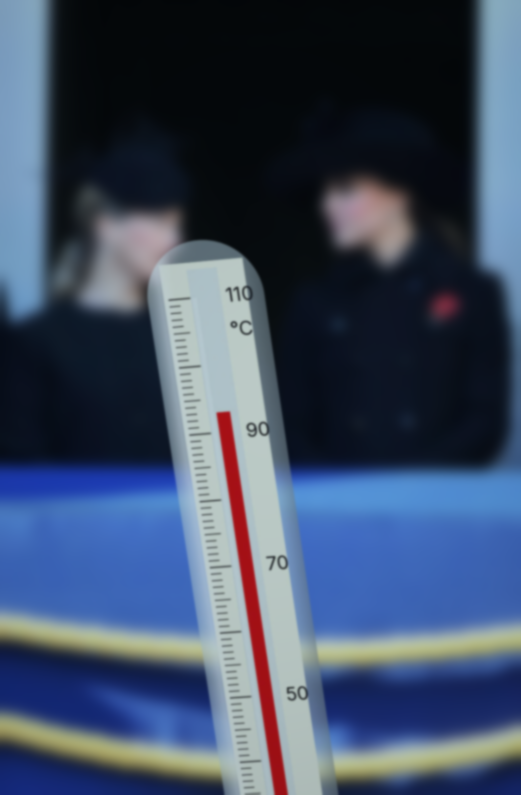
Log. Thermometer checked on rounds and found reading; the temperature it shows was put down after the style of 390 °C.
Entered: 93 °C
